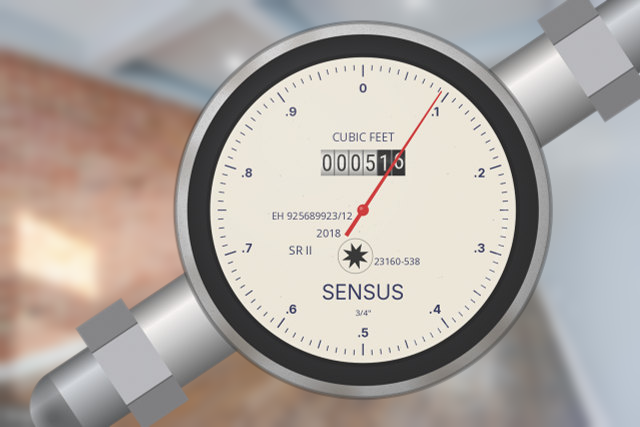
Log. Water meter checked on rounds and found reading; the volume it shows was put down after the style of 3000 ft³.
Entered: 516.09 ft³
